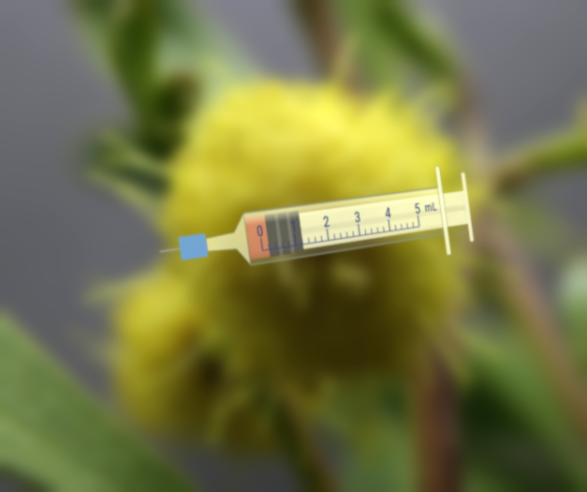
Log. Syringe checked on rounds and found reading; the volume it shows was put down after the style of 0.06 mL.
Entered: 0.2 mL
